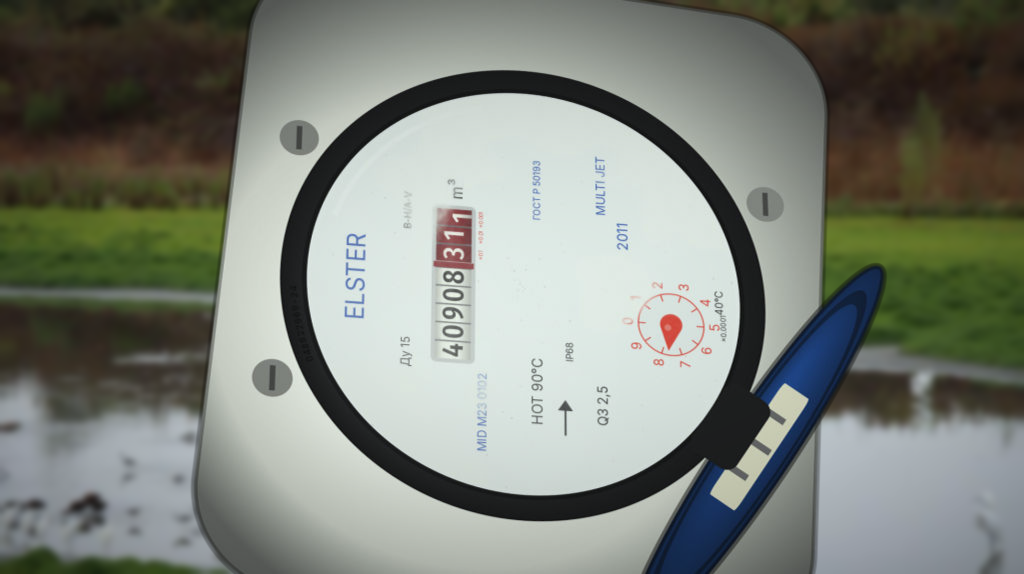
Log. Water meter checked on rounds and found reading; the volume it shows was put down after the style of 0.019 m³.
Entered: 40908.3107 m³
